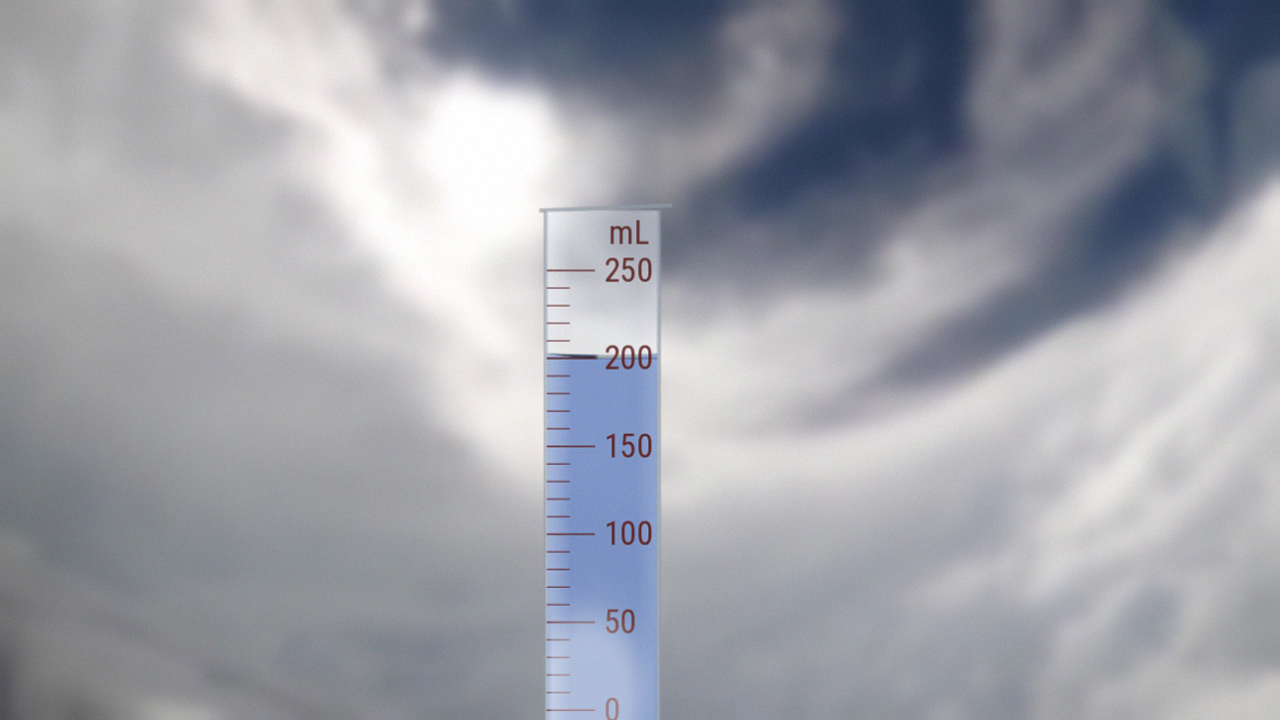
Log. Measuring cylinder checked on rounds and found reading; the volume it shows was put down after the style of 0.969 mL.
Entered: 200 mL
